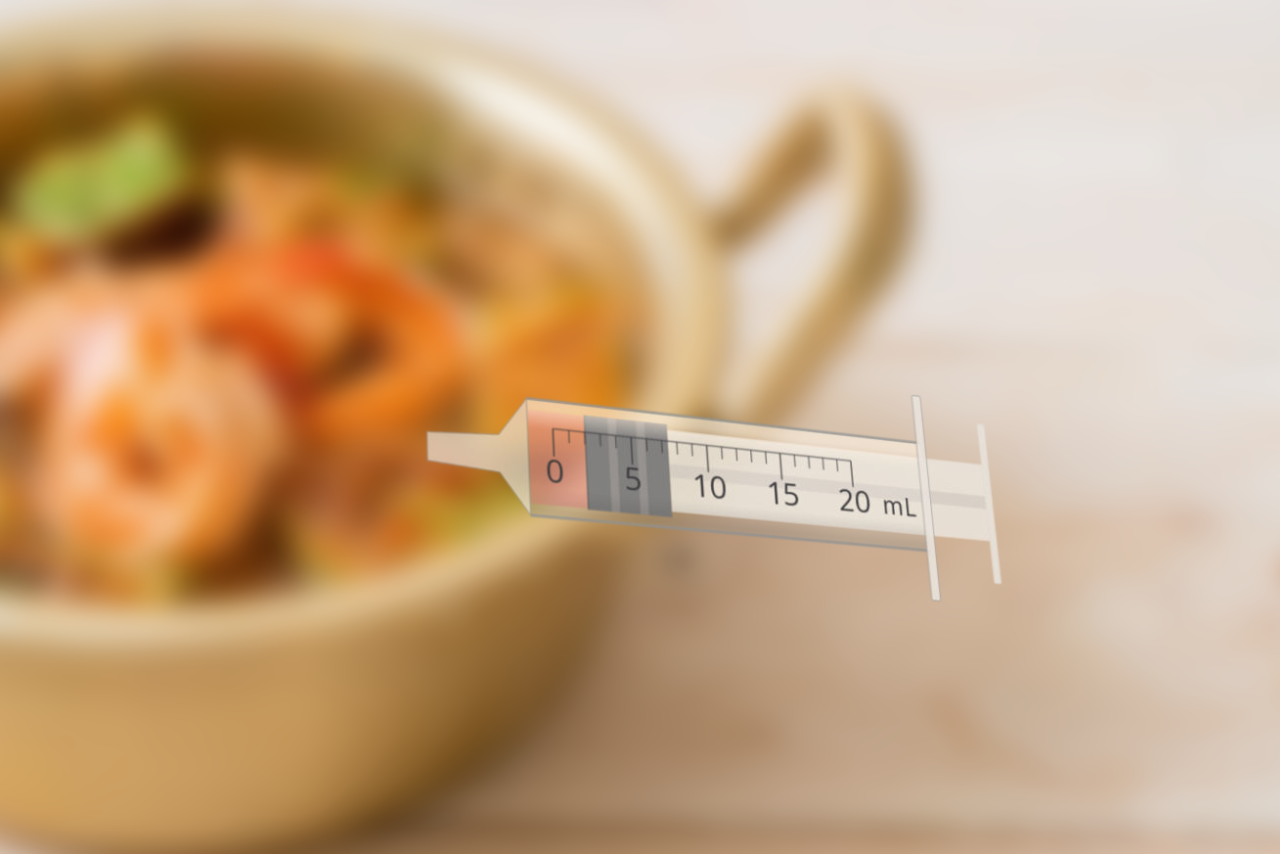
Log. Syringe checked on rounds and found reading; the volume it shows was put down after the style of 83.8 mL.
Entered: 2 mL
